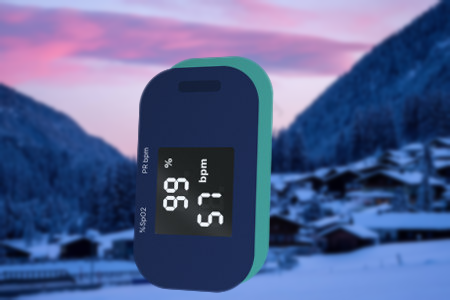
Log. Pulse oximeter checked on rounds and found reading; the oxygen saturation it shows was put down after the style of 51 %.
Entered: 99 %
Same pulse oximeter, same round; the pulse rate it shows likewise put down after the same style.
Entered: 57 bpm
